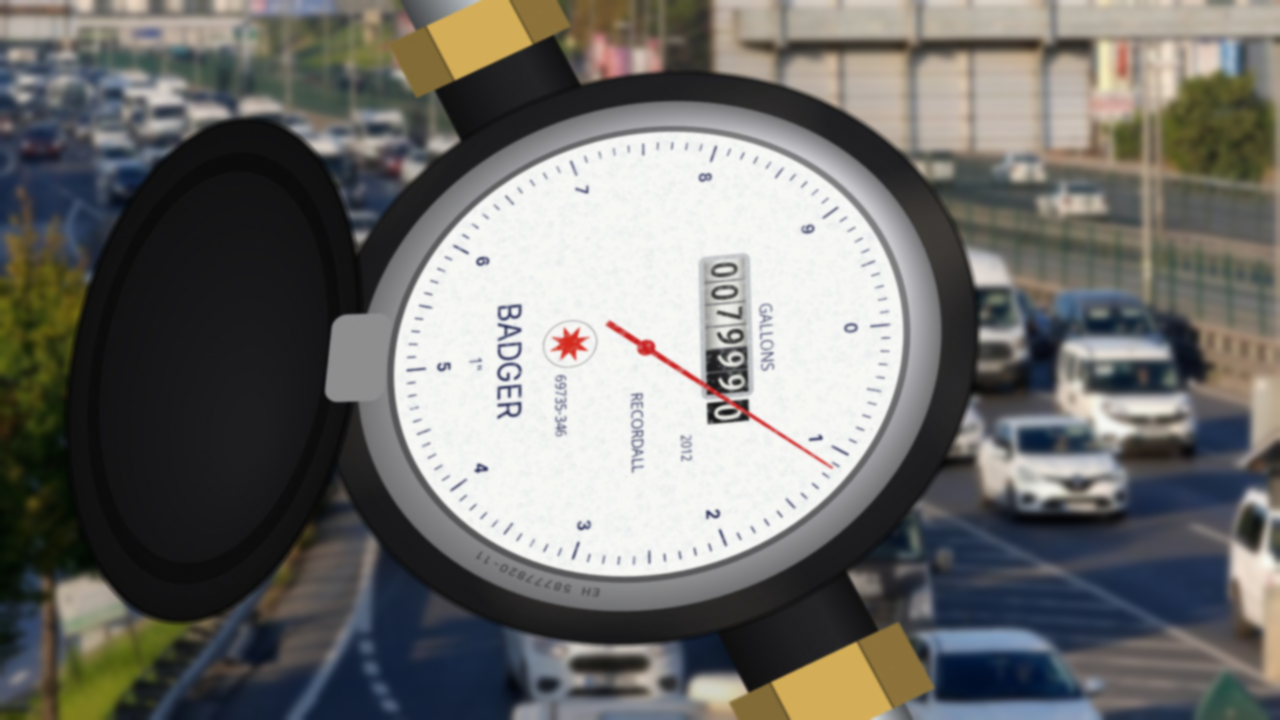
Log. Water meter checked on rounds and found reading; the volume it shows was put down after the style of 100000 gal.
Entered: 79991.1 gal
